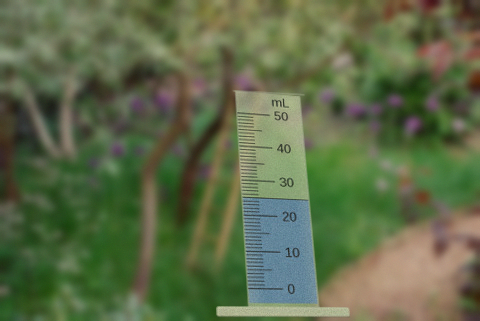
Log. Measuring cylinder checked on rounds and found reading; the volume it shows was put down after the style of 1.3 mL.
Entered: 25 mL
